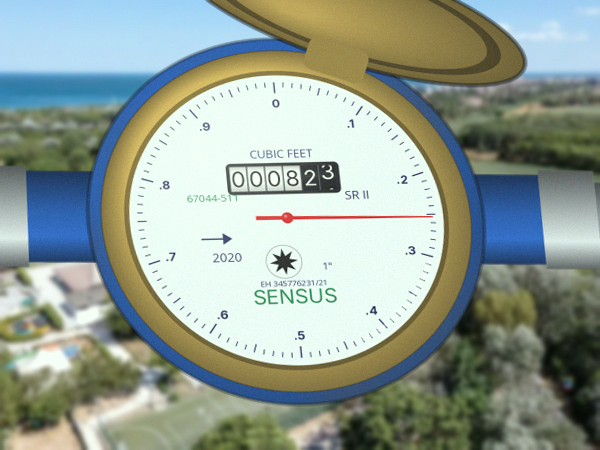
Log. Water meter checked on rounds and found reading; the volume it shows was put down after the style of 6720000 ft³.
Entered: 823.25 ft³
